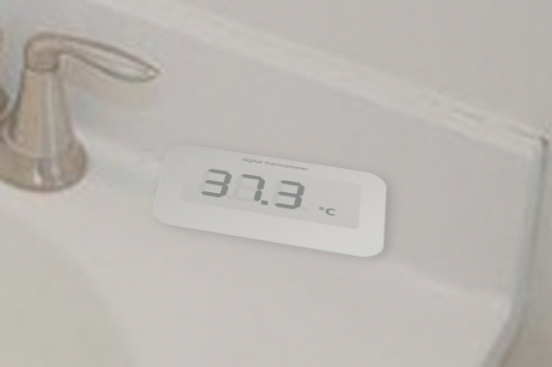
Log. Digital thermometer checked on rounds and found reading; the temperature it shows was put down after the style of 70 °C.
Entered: 37.3 °C
